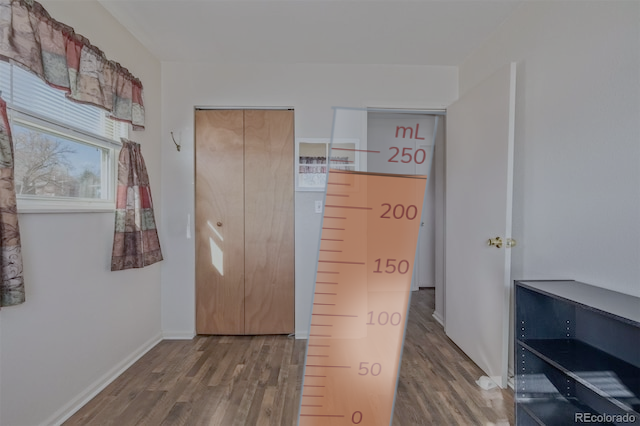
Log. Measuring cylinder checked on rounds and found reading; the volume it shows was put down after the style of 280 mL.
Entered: 230 mL
